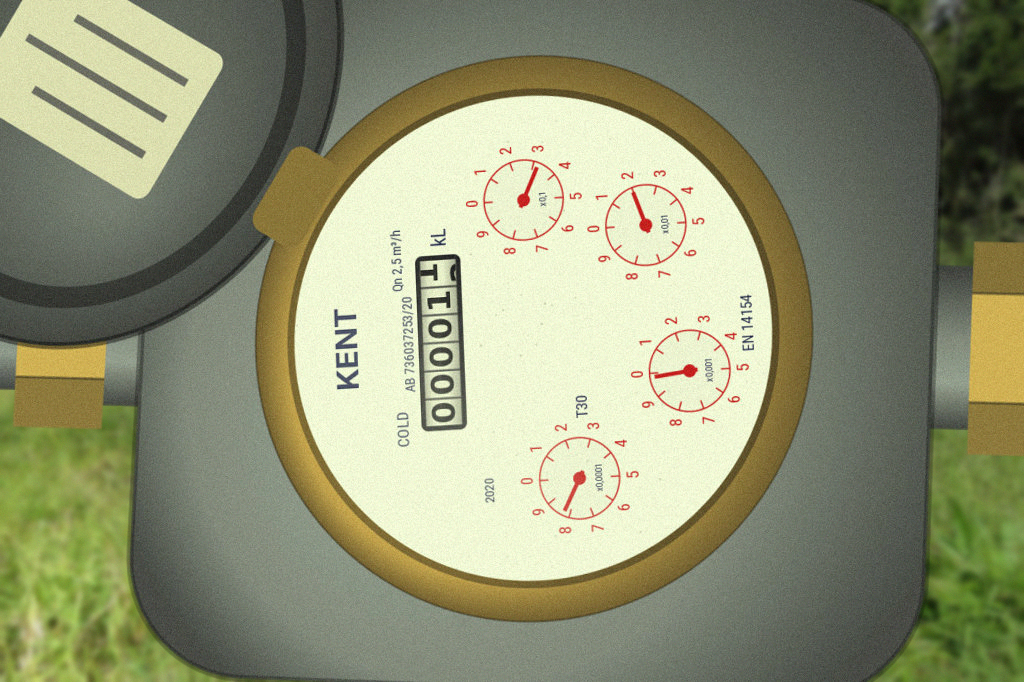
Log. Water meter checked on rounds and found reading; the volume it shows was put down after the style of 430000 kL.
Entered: 11.3198 kL
